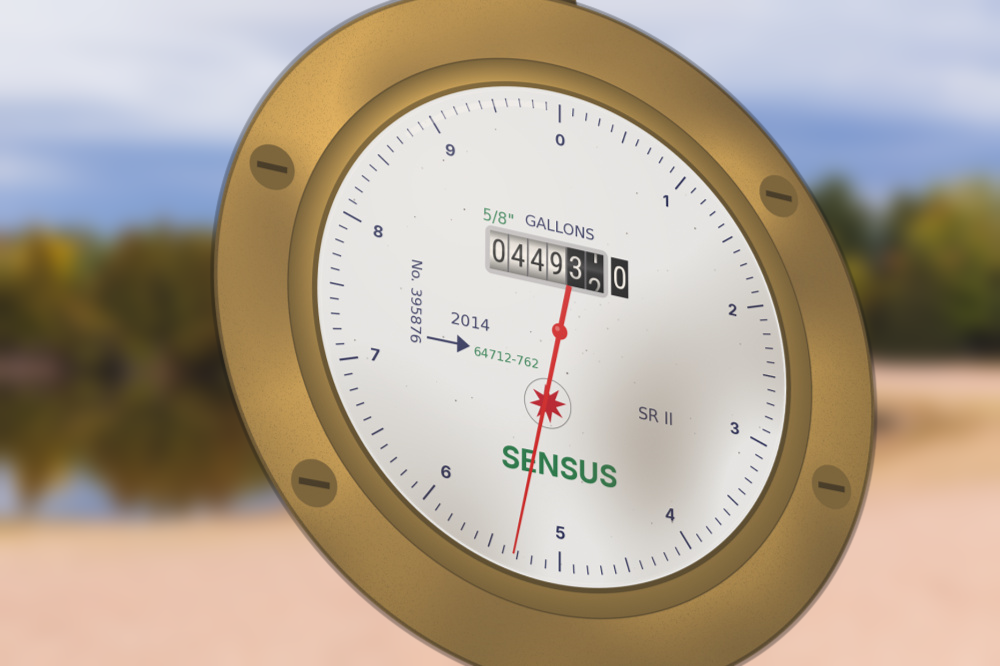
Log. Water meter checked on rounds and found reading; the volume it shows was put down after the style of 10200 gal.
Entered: 449315.3 gal
